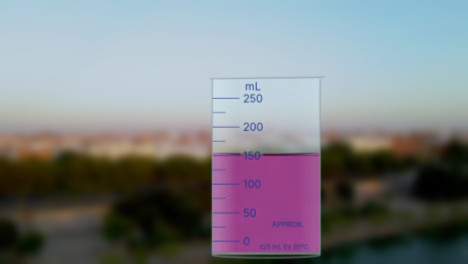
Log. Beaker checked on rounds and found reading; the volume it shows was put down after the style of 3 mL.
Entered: 150 mL
